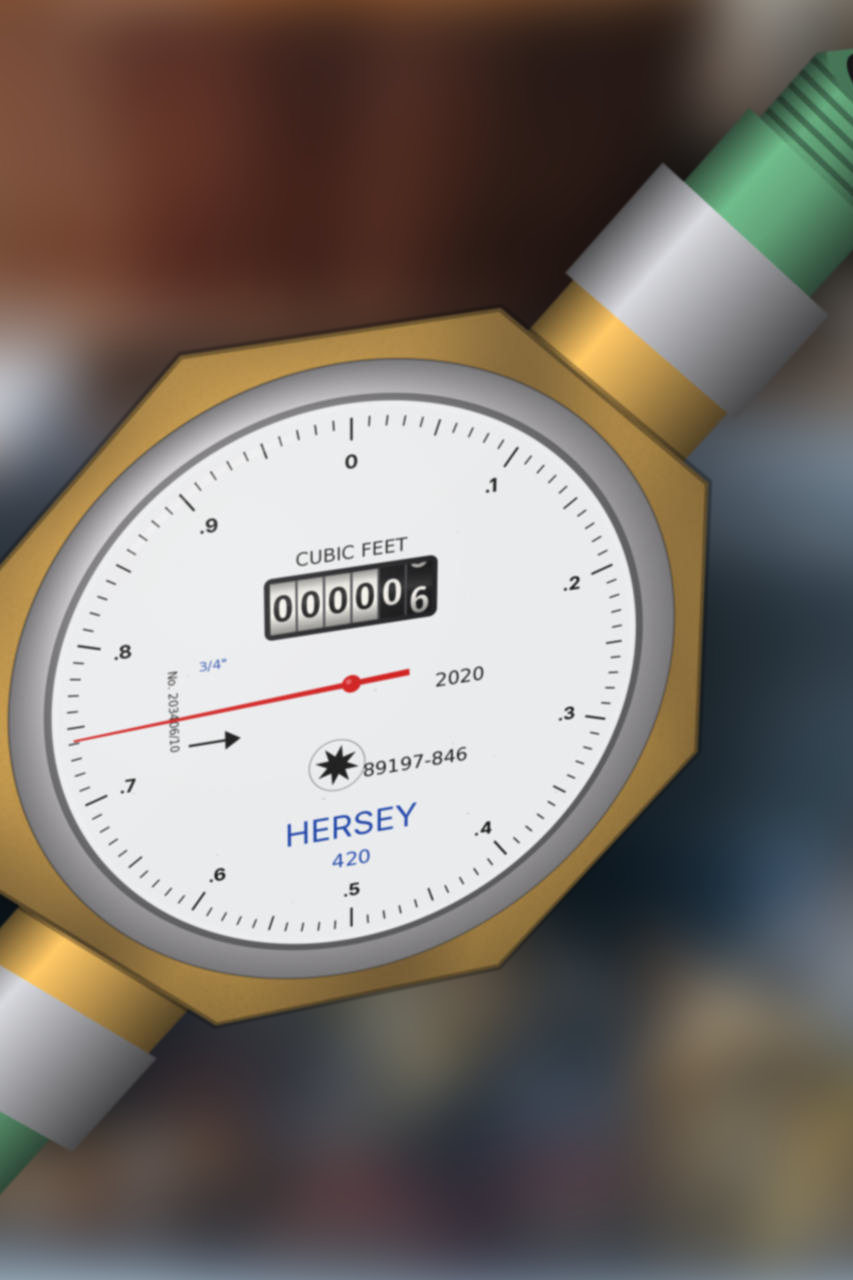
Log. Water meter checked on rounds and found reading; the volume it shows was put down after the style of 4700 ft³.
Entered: 5.74 ft³
